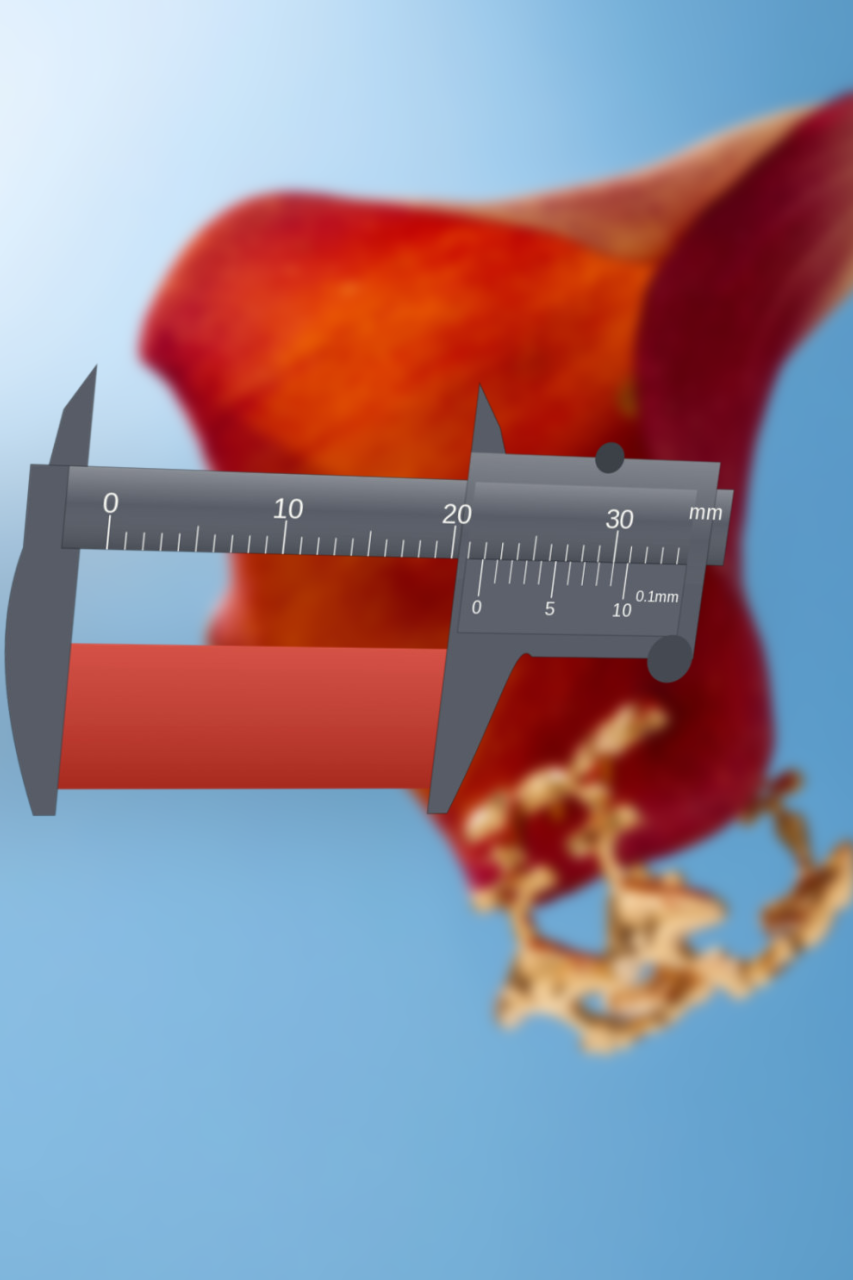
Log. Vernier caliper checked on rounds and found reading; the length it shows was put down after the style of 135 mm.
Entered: 21.9 mm
